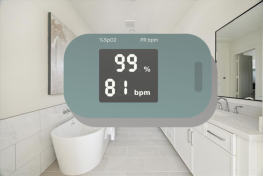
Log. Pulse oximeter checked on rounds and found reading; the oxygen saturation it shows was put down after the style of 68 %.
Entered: 99 %
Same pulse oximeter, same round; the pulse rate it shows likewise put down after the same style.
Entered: 81 bpm
